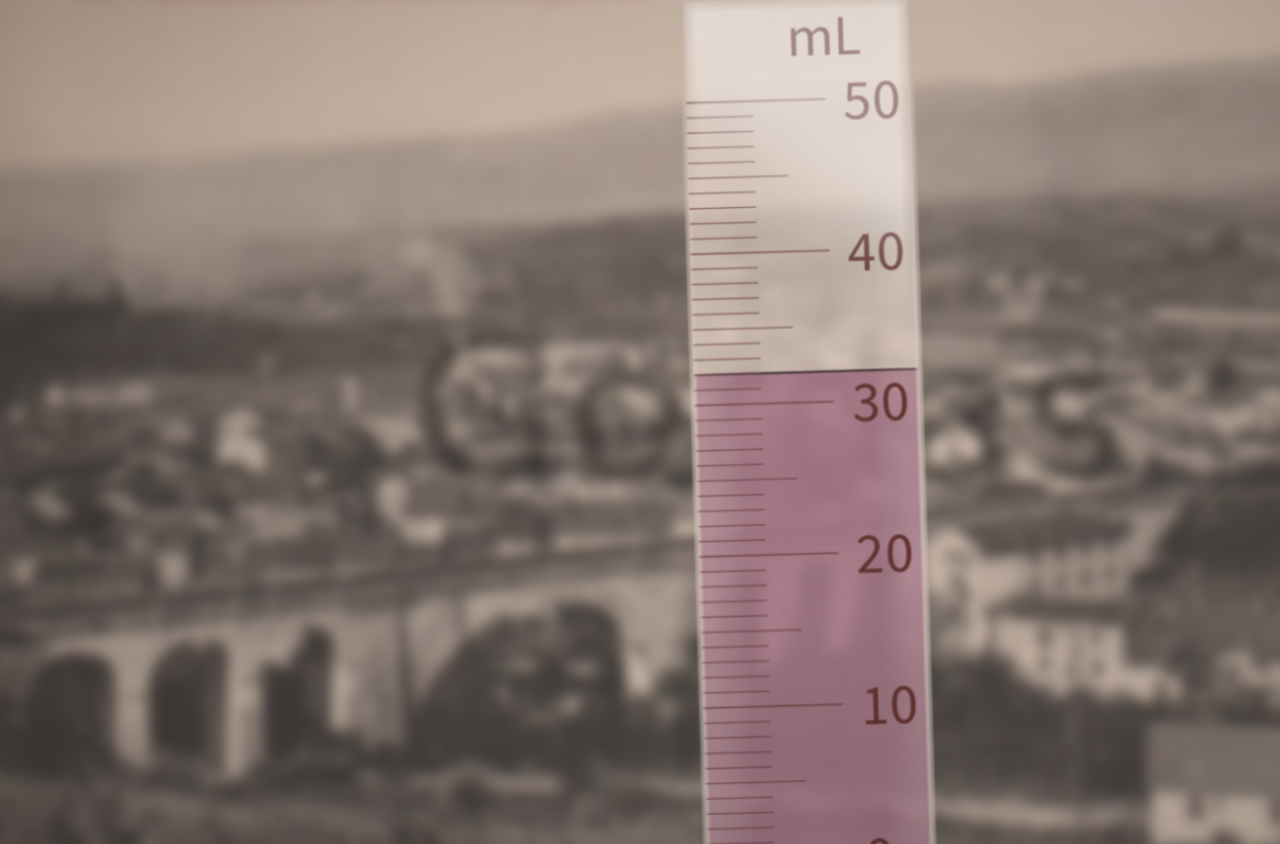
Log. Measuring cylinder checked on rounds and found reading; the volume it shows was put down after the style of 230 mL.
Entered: 32 mL
